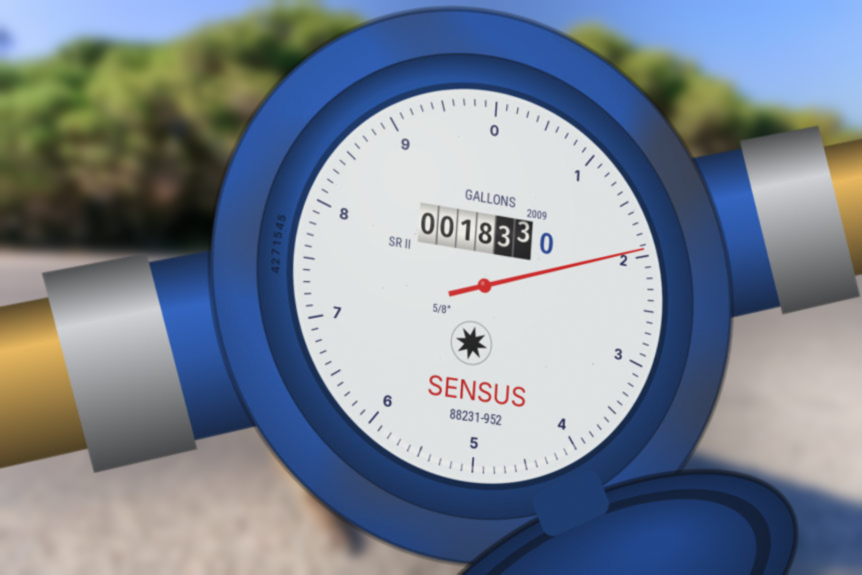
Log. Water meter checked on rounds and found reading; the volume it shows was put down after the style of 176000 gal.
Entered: 18331.9 gal
